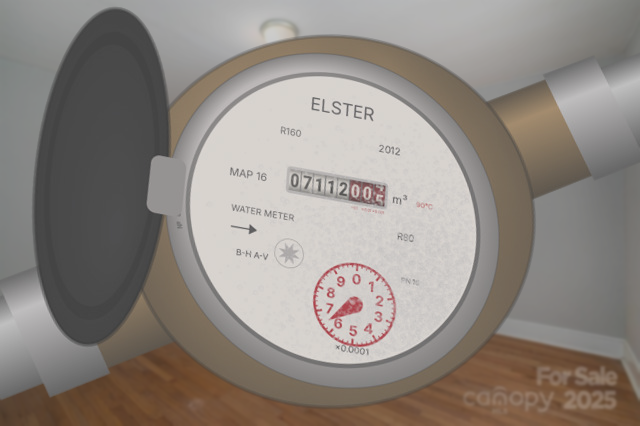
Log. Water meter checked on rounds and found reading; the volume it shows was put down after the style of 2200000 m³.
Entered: 7112.0046 m³
